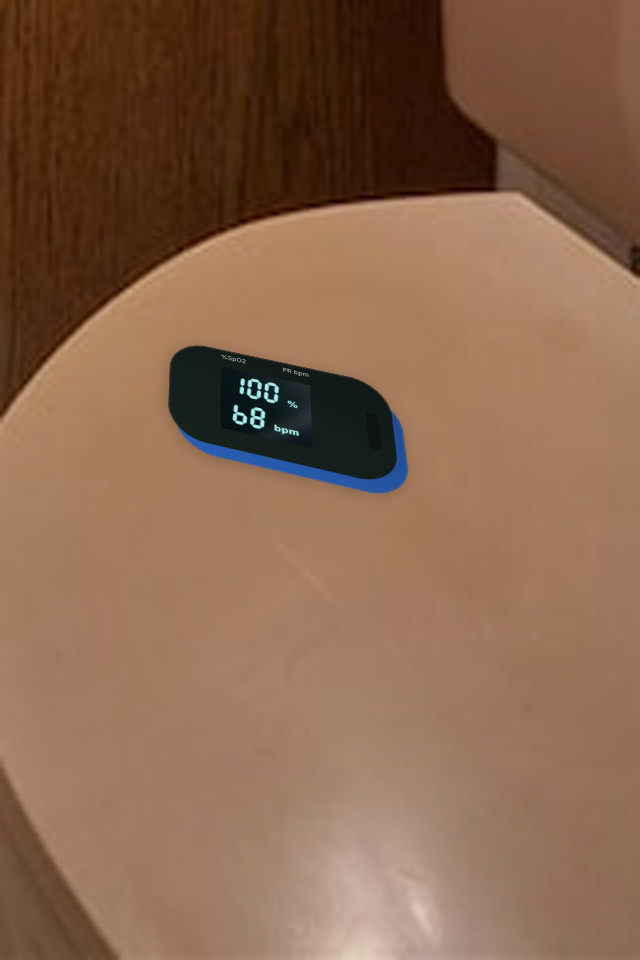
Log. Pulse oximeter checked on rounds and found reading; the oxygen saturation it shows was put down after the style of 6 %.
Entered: 100 %
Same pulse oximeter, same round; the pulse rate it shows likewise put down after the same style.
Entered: 68 bpm
